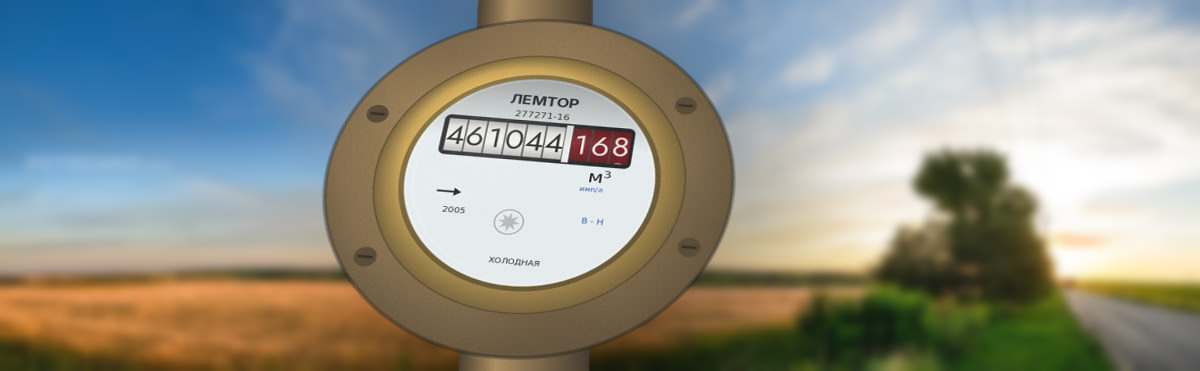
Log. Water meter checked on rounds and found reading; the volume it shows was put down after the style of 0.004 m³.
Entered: 461044.168 m³
